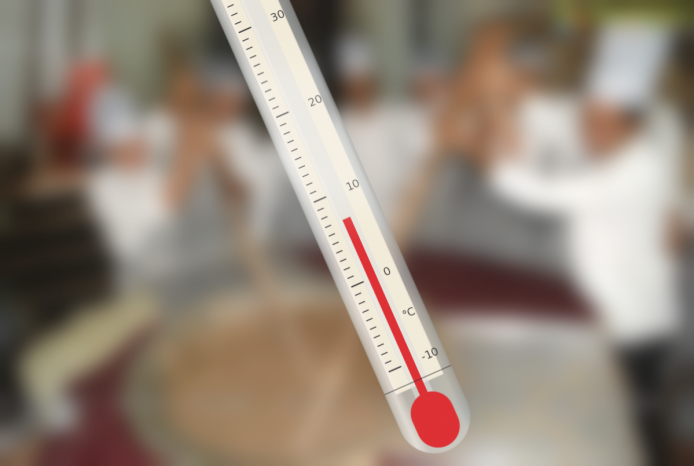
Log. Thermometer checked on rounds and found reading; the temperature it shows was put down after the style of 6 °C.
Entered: 7 °C
